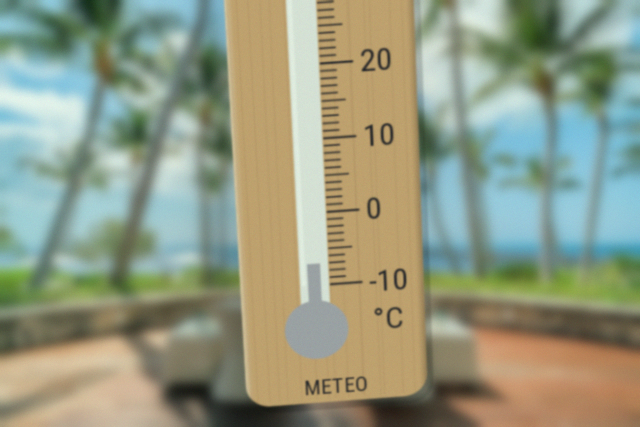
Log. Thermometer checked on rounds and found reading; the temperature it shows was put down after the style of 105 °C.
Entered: -7 °C
